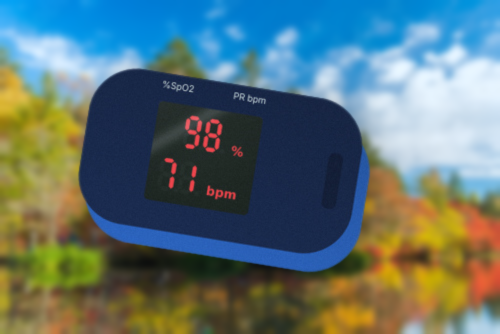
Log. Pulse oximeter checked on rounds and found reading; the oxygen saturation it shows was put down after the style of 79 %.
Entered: 98 %
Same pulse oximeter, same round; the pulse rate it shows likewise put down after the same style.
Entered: 71 bpm
